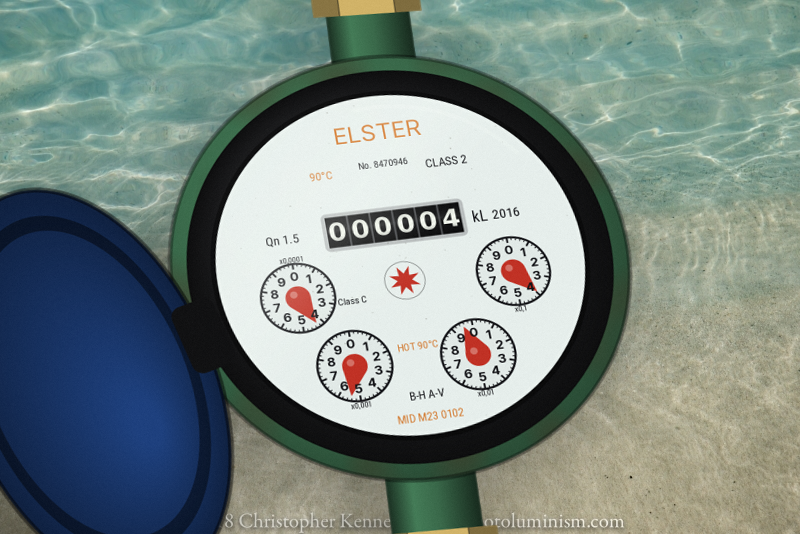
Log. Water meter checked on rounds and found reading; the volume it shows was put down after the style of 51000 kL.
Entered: 4.3954 kL
